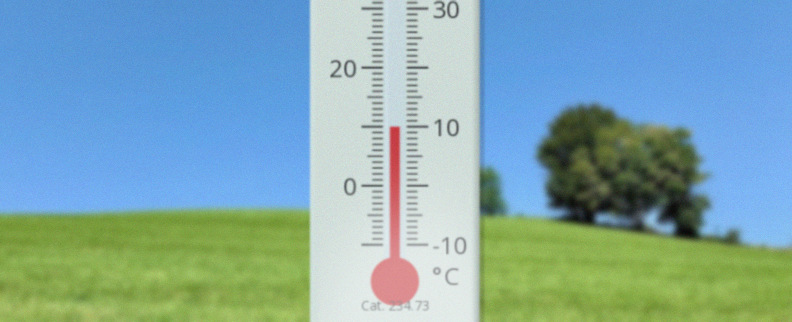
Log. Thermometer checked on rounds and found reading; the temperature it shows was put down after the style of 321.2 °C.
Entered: 10 °C
